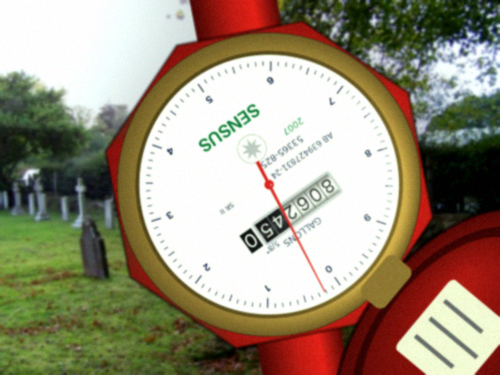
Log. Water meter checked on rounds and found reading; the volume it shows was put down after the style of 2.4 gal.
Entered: 8062450.2 gal
